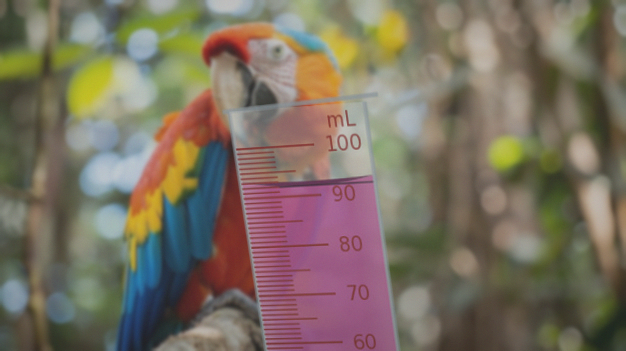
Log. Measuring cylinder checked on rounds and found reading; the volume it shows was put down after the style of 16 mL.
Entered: 92 mL
